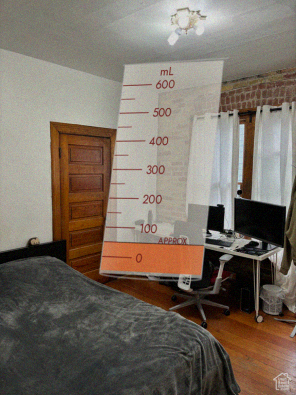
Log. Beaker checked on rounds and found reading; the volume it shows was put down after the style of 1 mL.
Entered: 50 mL
